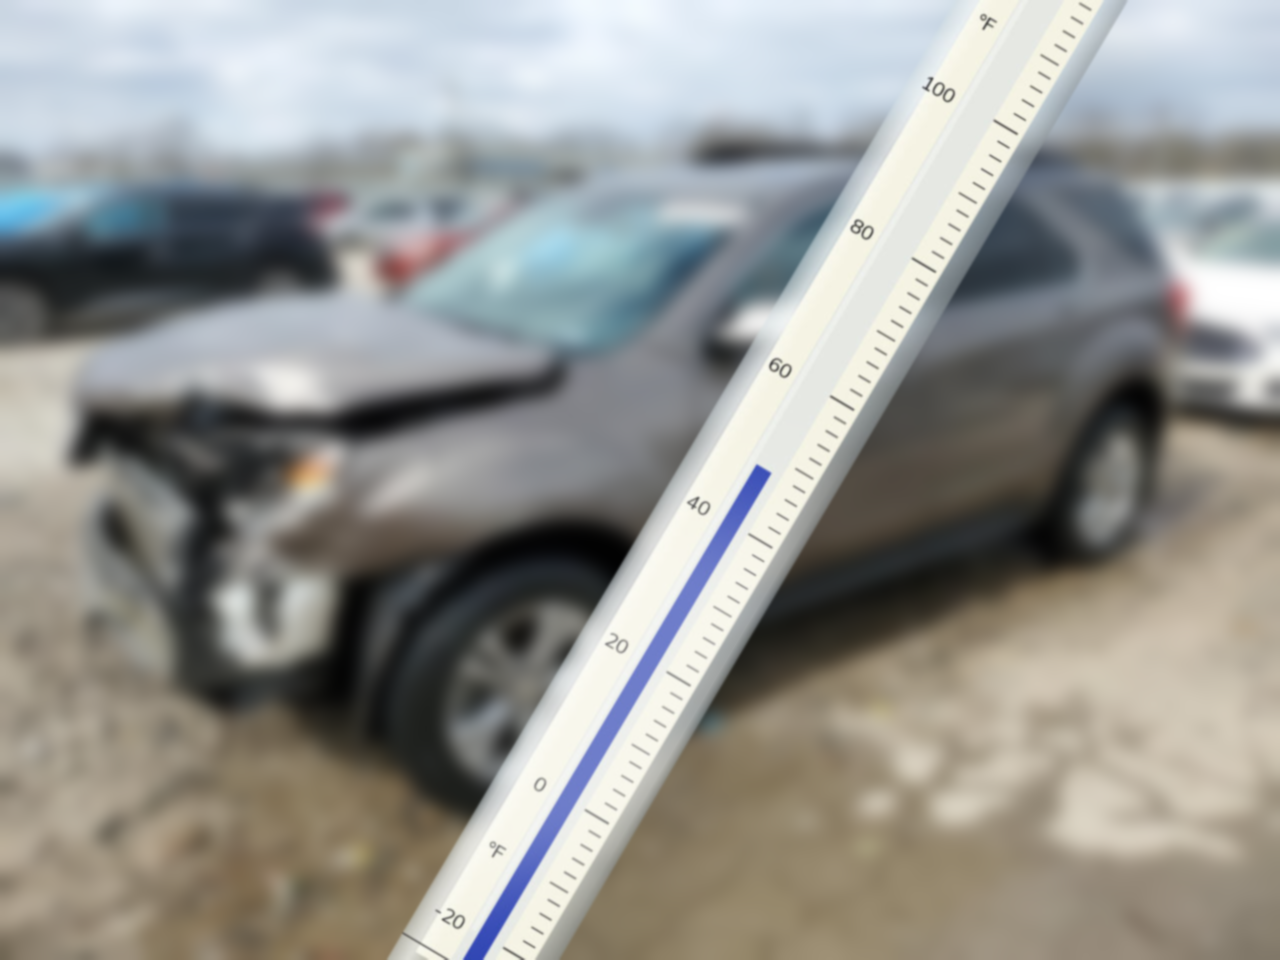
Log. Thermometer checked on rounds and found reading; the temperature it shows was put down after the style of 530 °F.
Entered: 48 °F
